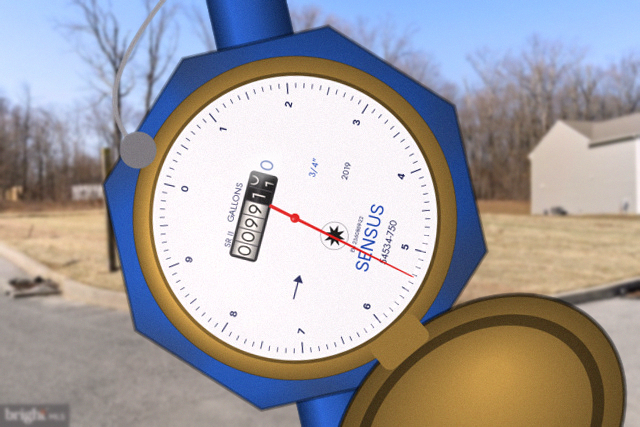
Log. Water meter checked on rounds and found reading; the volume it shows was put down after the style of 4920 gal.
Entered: 99105.3 gal
